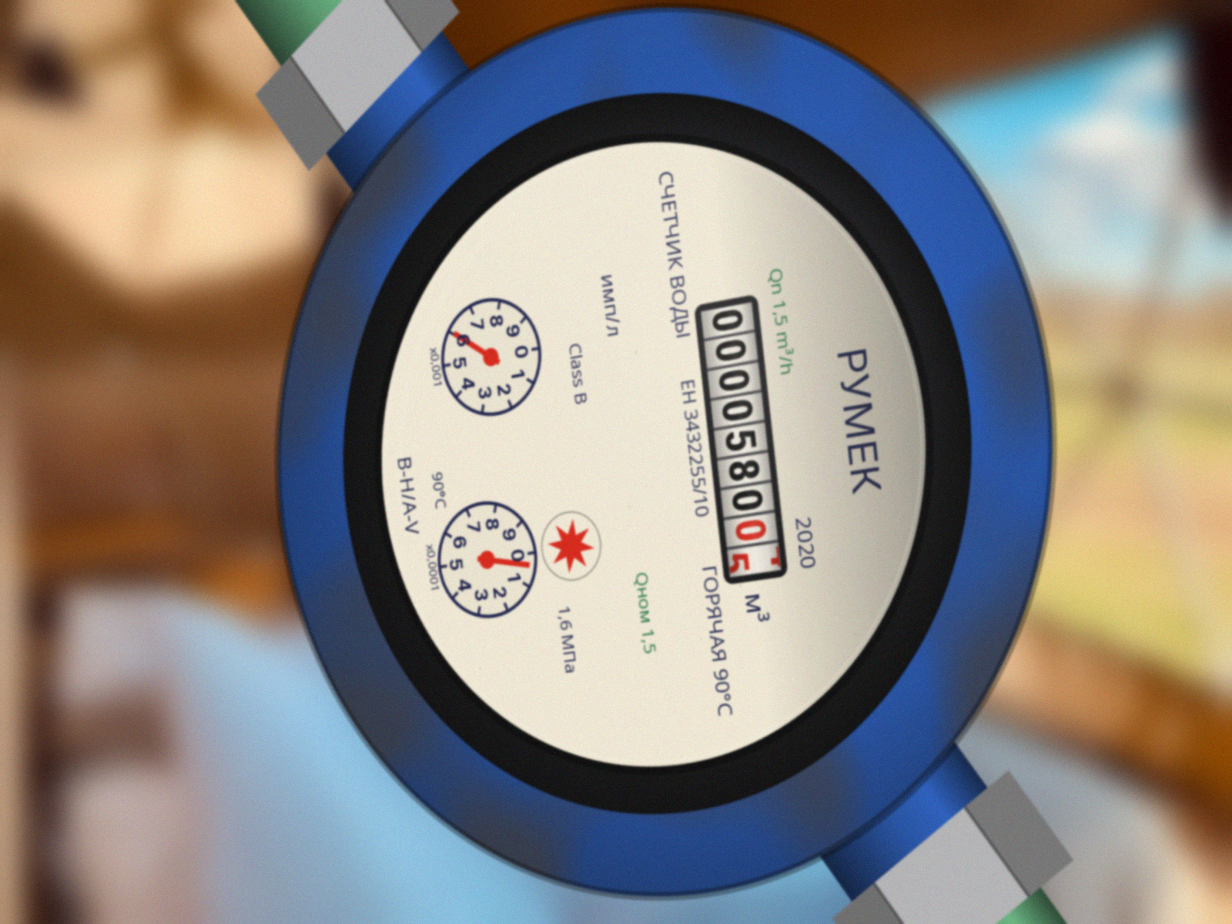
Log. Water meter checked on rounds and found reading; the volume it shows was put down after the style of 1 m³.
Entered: 580.0460 m³
